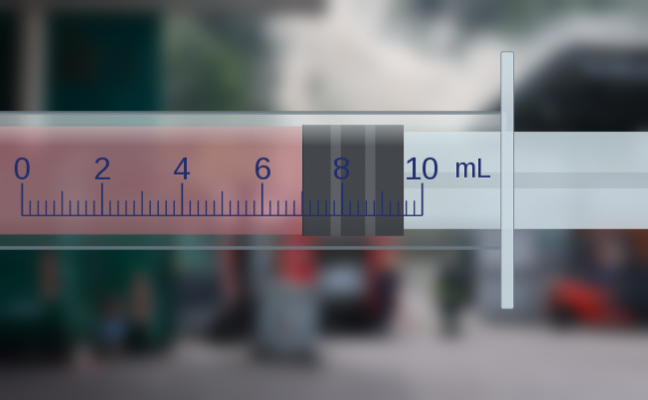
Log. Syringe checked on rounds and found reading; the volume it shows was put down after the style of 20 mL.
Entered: 7 mL
